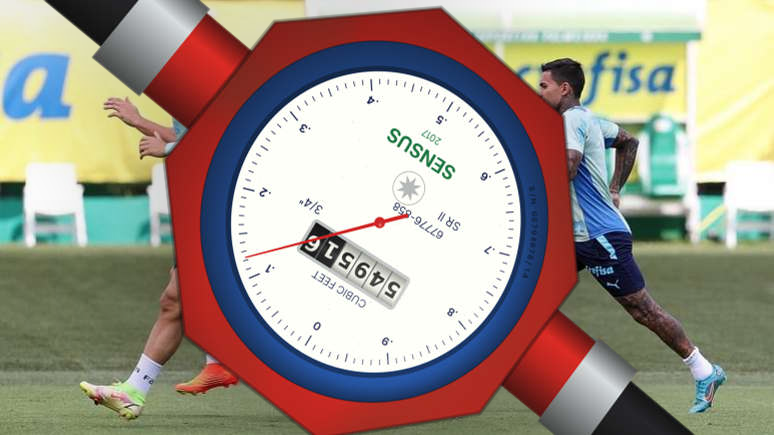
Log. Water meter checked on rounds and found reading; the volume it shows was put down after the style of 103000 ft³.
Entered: 549516.12 ft³
